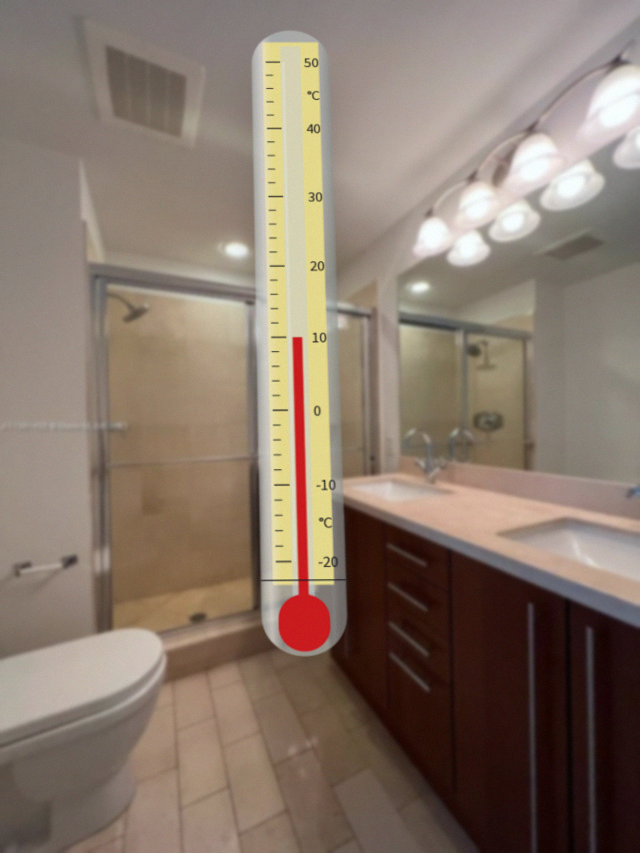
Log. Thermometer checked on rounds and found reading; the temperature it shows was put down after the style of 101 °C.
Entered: 10 °C
